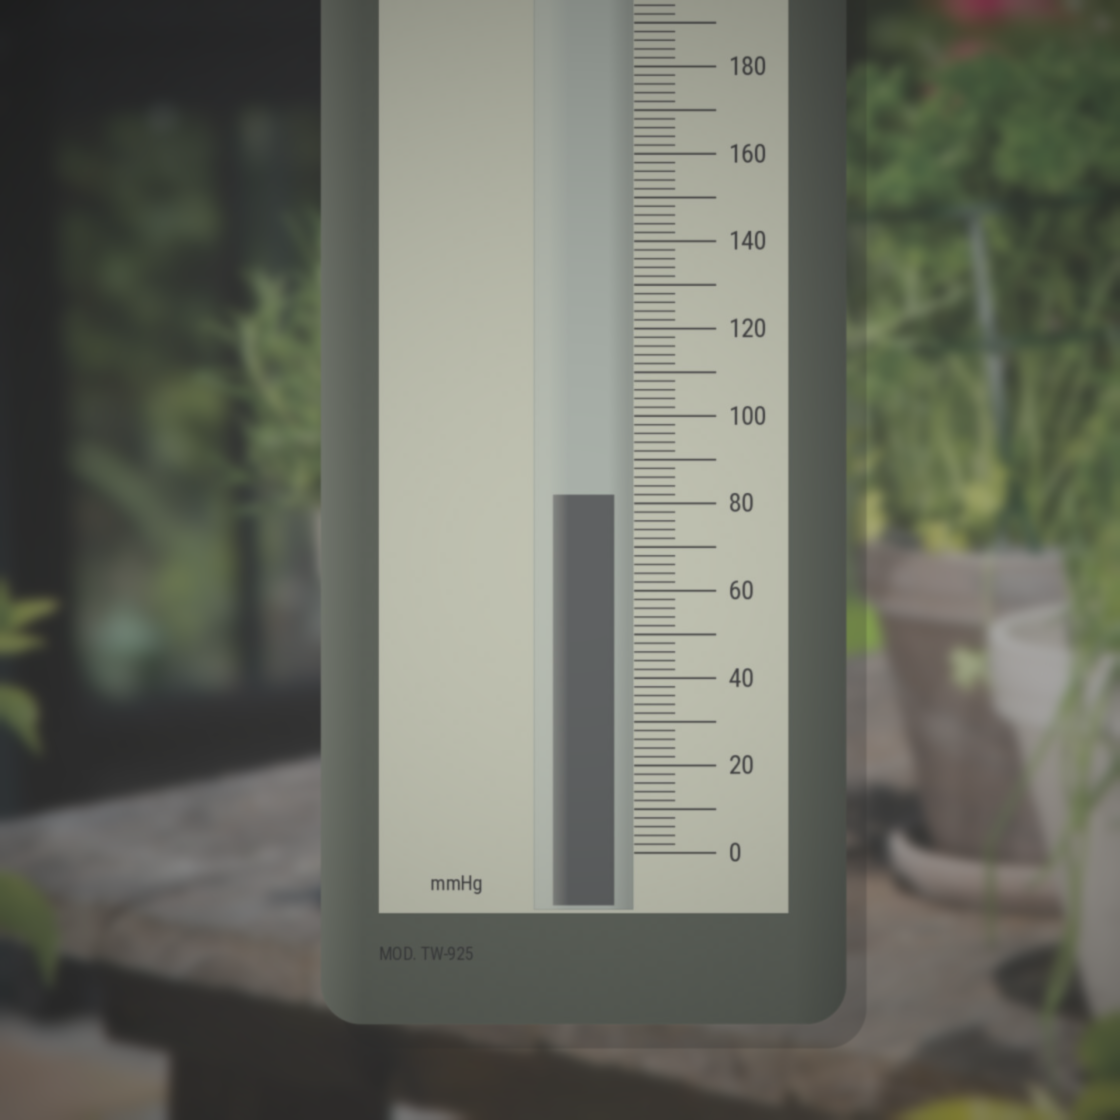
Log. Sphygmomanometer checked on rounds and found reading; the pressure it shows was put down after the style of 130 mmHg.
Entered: 82 mmHg
